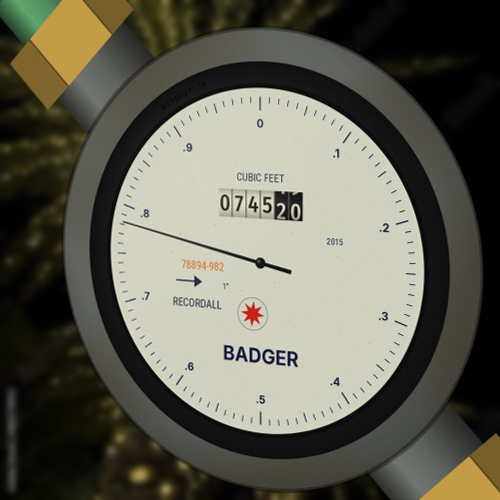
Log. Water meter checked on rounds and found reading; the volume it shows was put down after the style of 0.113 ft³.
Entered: 74519.78 ft³
